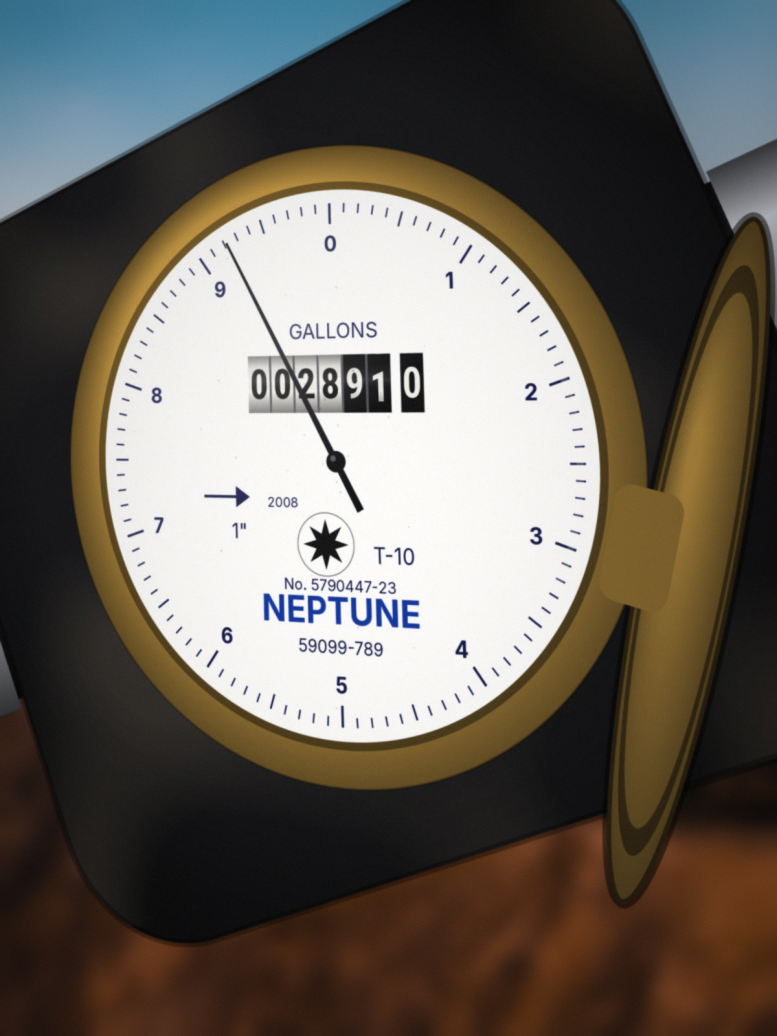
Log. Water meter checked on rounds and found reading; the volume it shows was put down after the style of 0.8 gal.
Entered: 28909.2 gal
